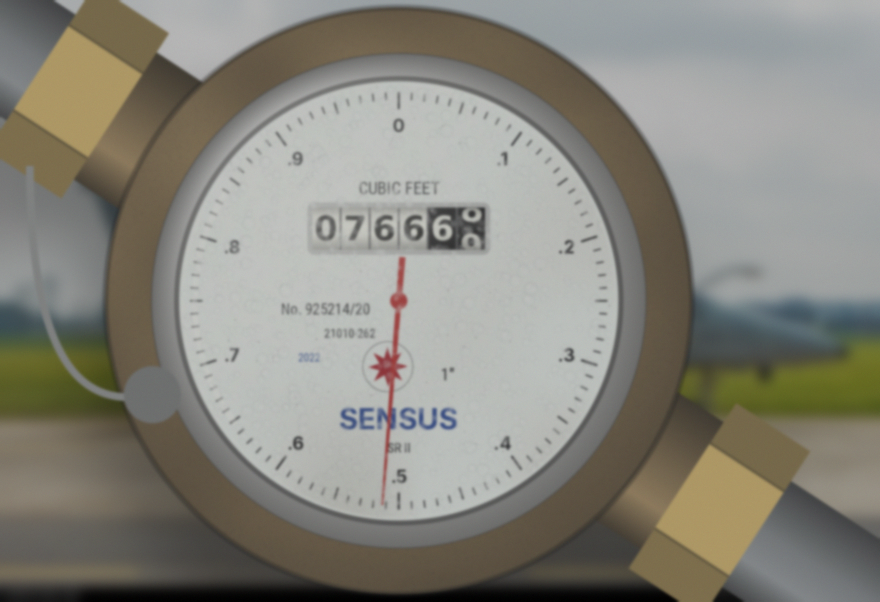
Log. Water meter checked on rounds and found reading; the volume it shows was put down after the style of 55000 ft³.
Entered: 76668.51 ft³
